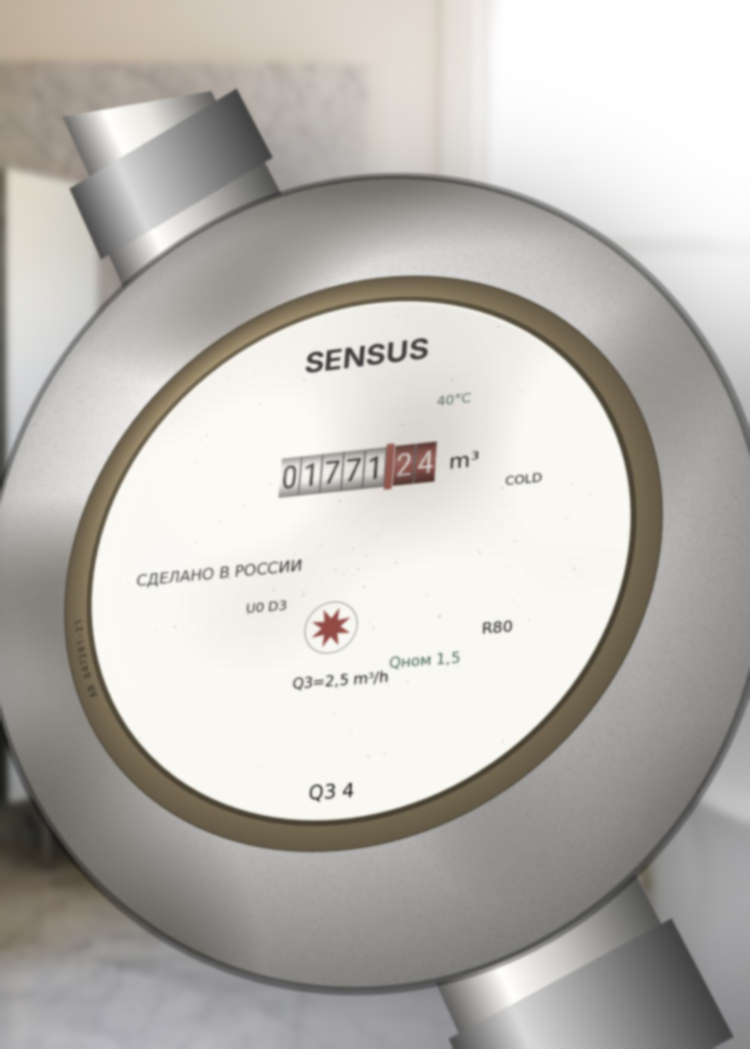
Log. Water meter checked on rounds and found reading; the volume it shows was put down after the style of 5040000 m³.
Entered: 1771.24 m³
